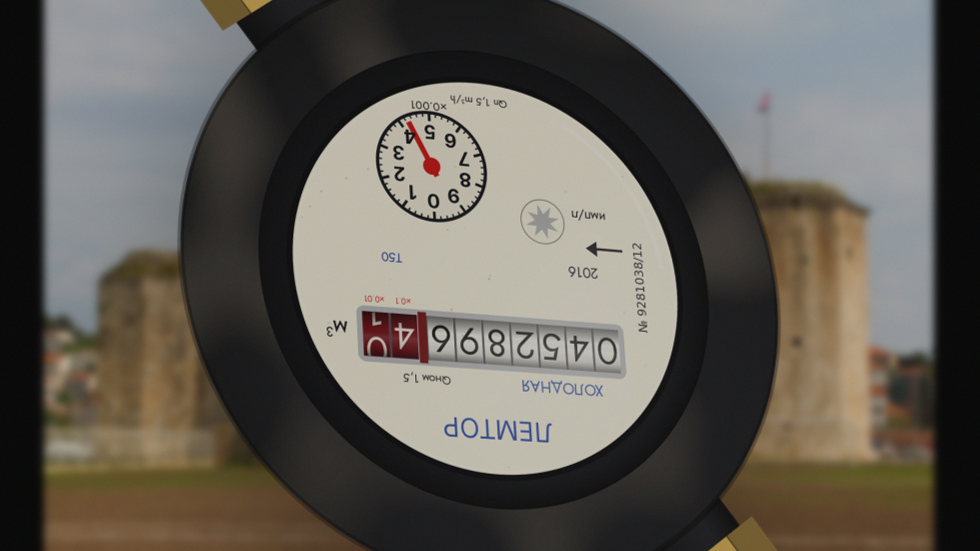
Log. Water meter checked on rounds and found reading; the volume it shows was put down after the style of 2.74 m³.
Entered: 452896.404 m³
